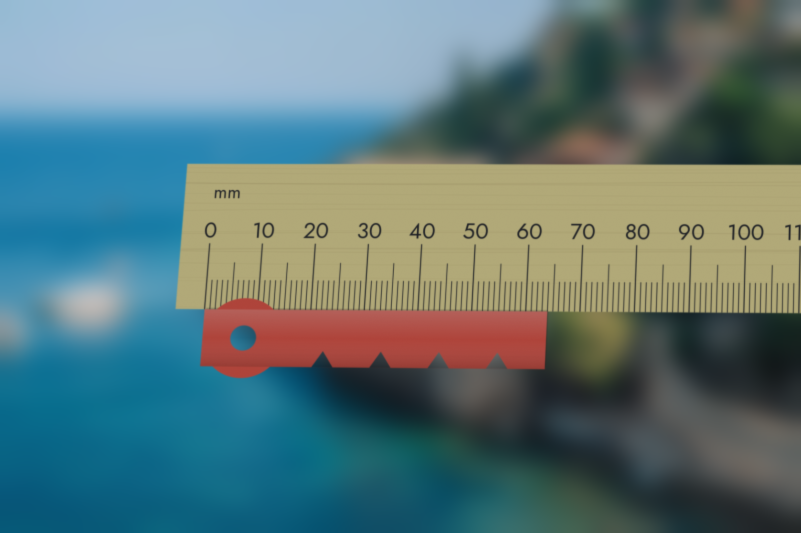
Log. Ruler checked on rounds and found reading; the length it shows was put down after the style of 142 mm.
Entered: 64 mm
